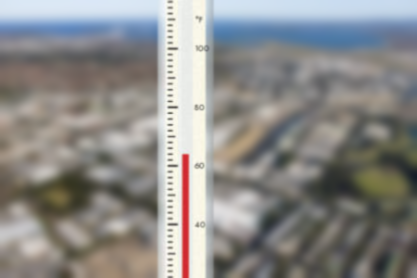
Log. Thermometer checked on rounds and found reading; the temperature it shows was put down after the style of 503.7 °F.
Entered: 64 °F
